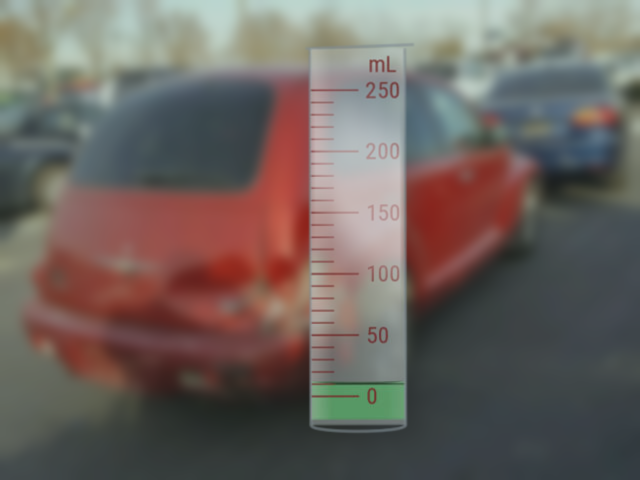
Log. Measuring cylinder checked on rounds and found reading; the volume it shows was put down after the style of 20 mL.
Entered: 10 mL
